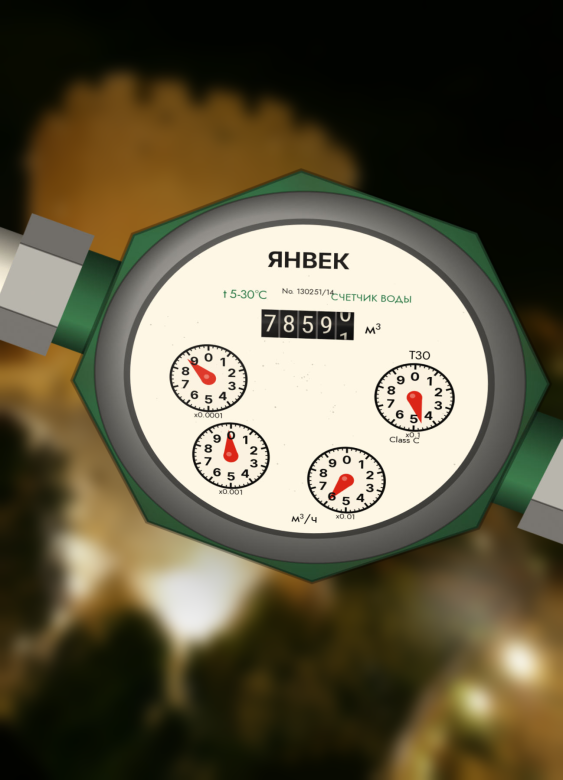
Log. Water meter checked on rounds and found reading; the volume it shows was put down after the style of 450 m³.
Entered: 78590.4598 m³
